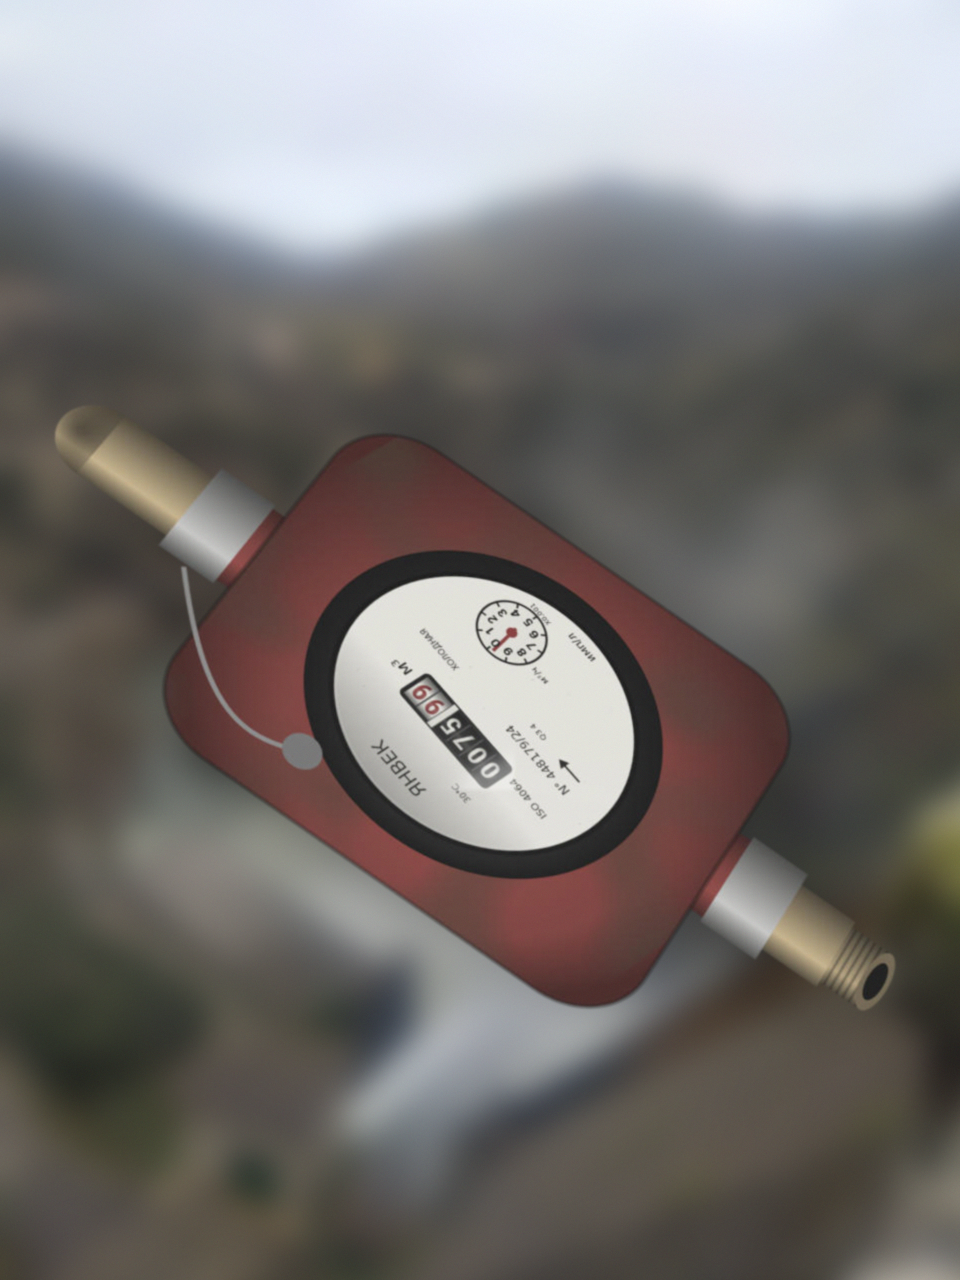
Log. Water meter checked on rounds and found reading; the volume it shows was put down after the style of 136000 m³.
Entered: 75.989 m³
